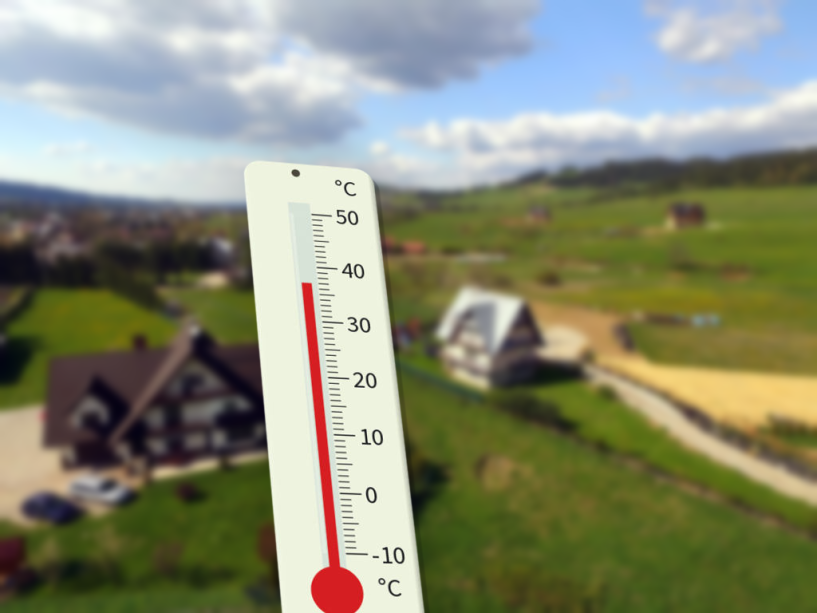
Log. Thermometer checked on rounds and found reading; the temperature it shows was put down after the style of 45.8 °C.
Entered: 37 °C
